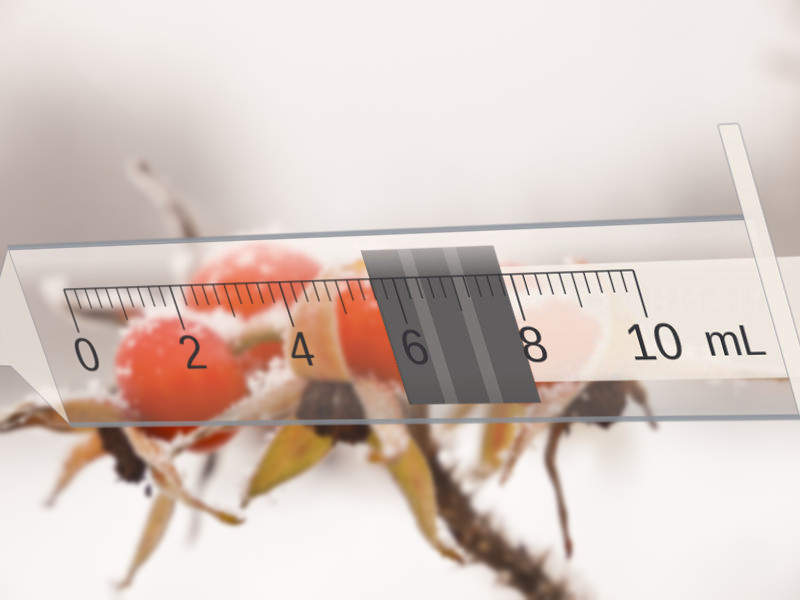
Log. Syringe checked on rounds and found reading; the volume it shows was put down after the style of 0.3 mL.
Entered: 5.6 mL
